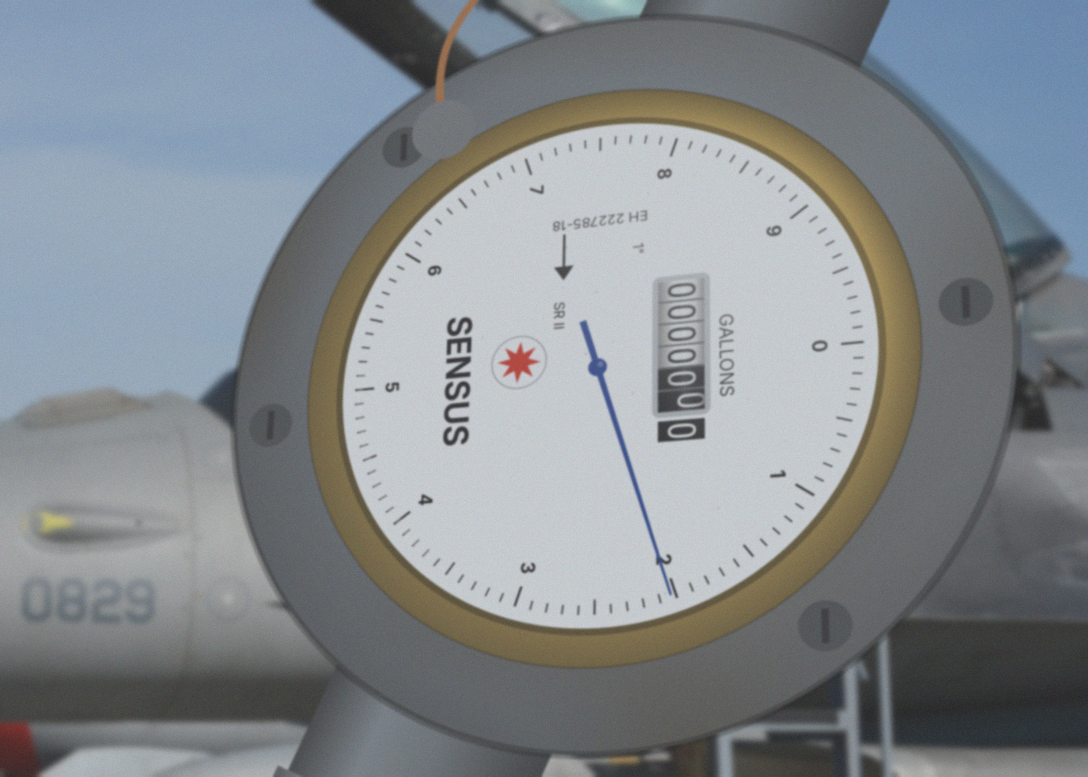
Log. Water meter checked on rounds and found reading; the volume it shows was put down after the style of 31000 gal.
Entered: 2.0 gal
